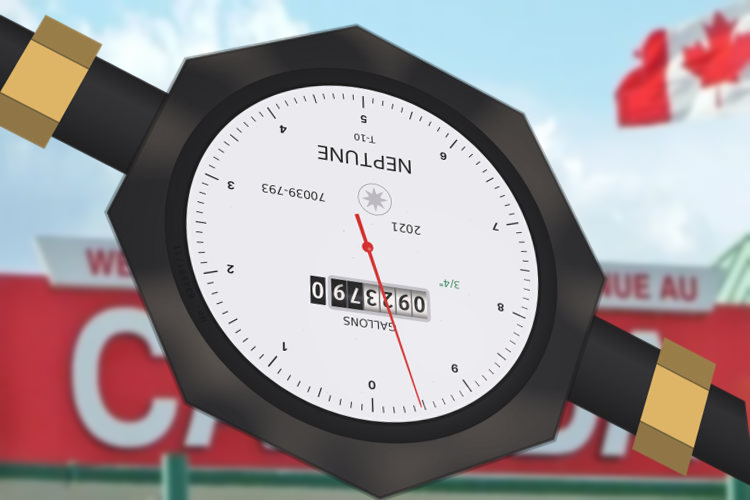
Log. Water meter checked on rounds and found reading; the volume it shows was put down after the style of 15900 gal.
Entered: 923789.5 gal
